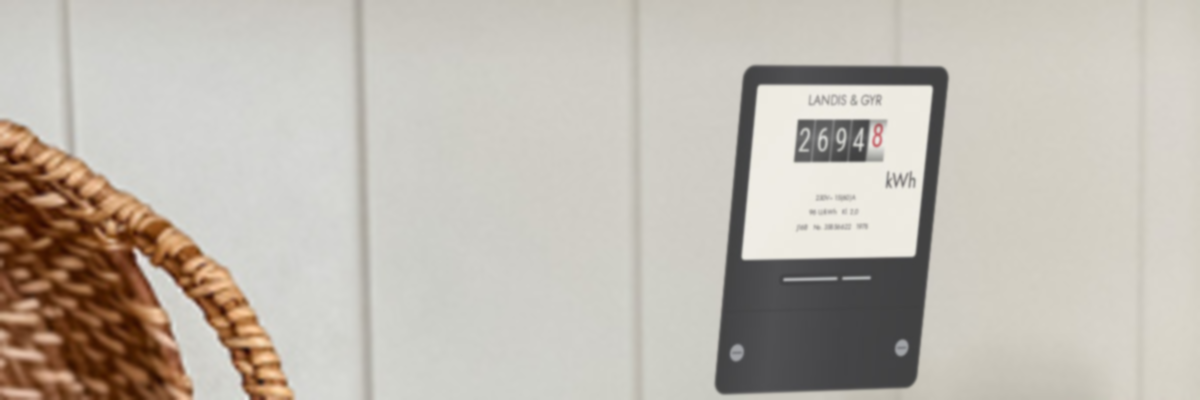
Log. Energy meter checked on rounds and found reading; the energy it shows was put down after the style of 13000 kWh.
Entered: 2694.8 kWh
